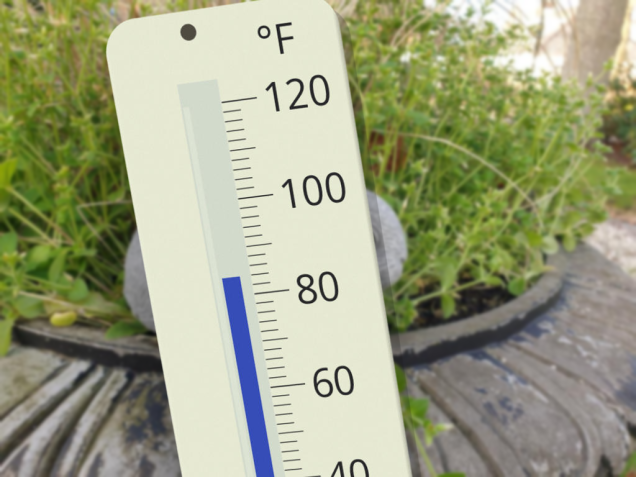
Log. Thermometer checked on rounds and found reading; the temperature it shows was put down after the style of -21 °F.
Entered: 84 °F
